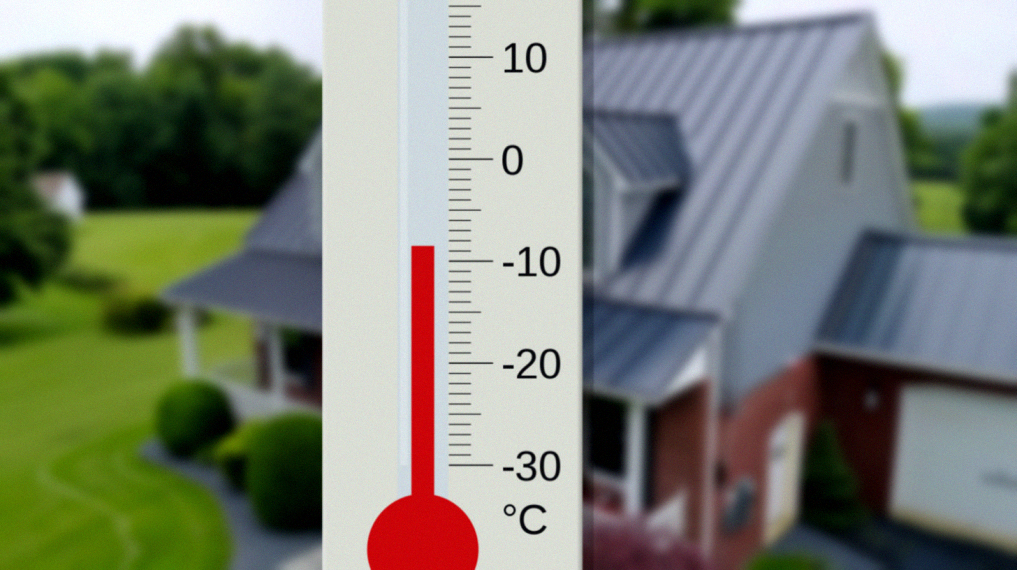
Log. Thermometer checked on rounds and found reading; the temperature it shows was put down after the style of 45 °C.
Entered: -8.5 °C
